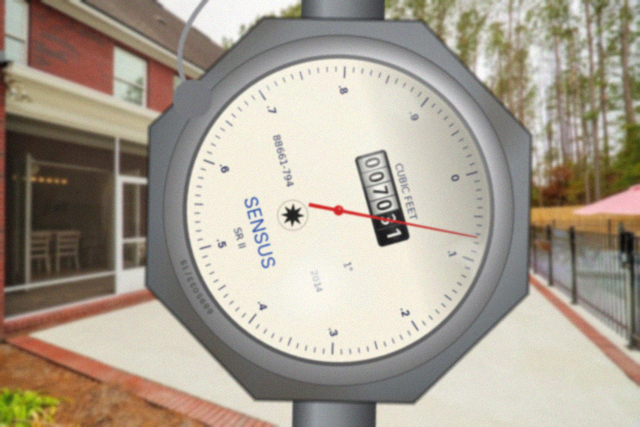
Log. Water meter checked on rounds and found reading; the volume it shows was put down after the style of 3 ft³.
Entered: 7031.07 ft³
